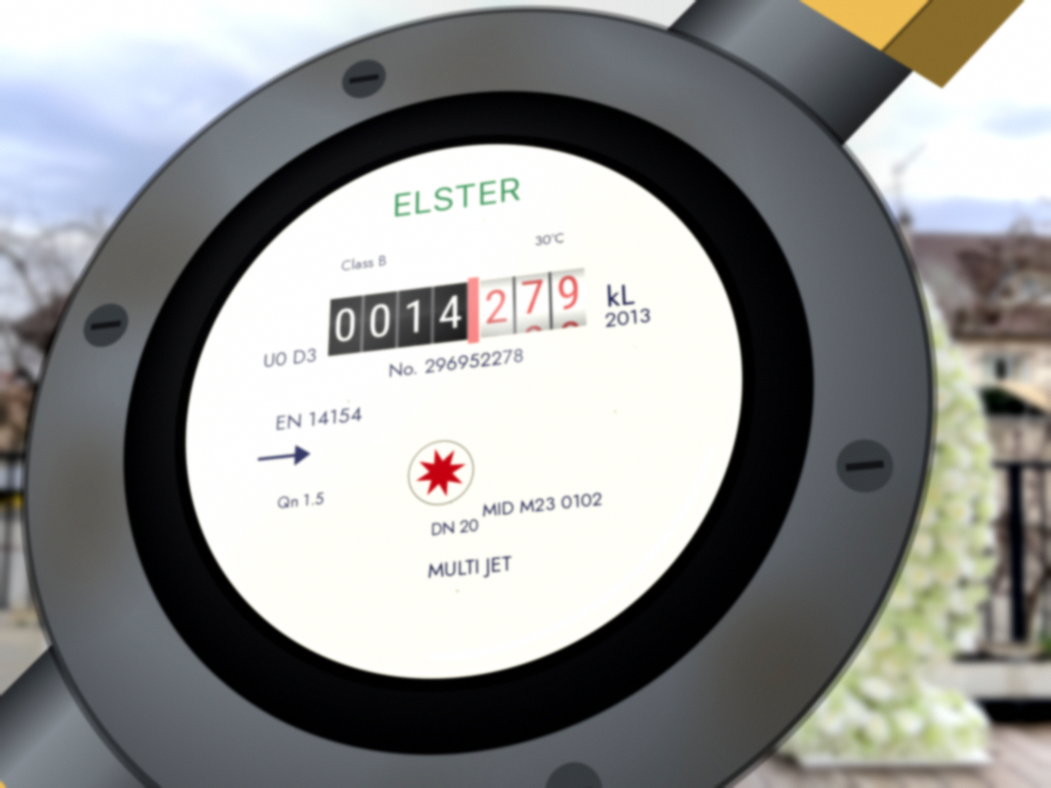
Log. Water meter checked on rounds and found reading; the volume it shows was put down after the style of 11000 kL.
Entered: 14.279 kL
